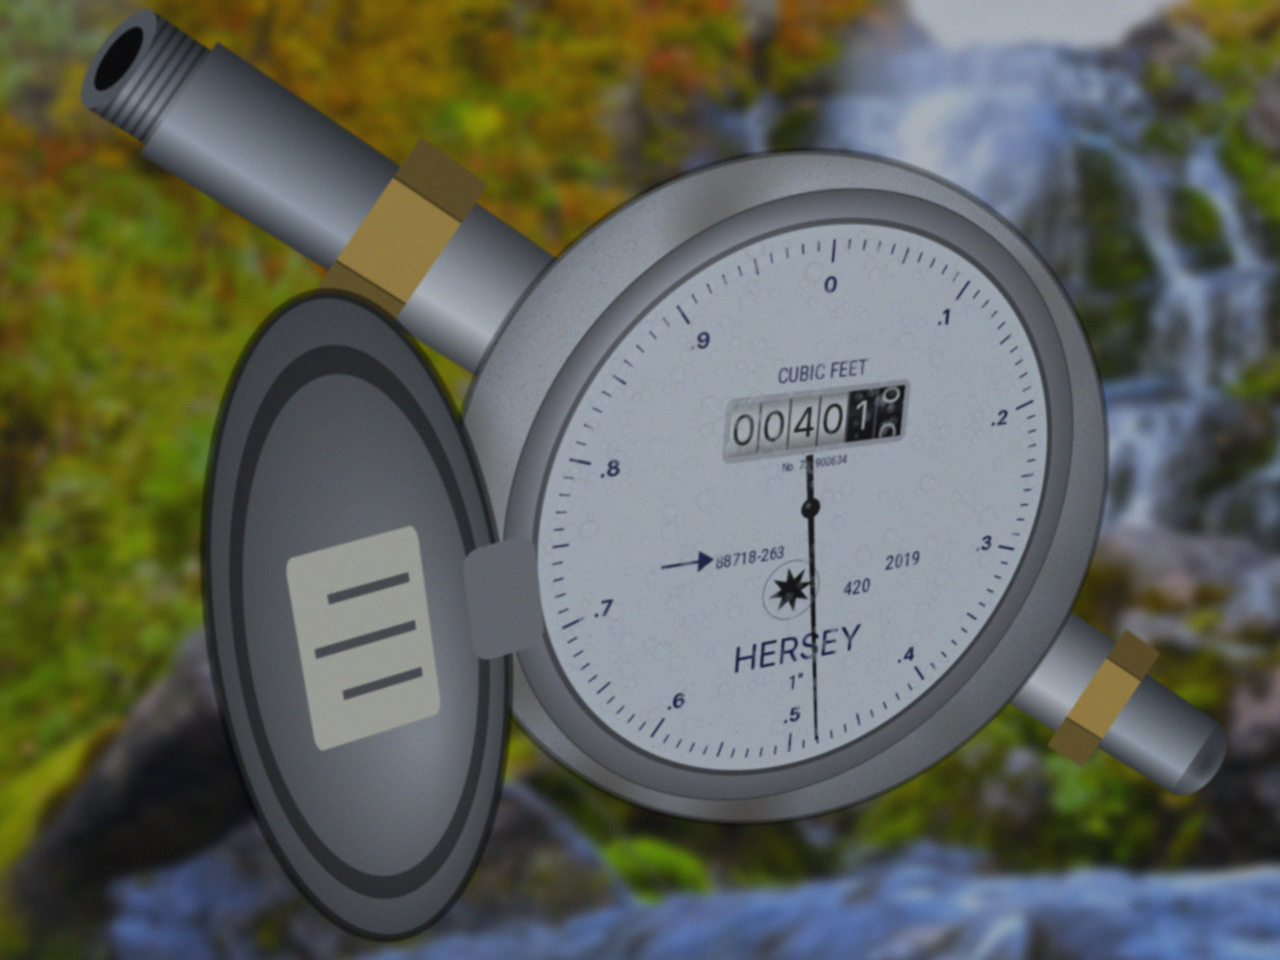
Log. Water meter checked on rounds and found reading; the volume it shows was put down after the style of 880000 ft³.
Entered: 4018.48 ft³
